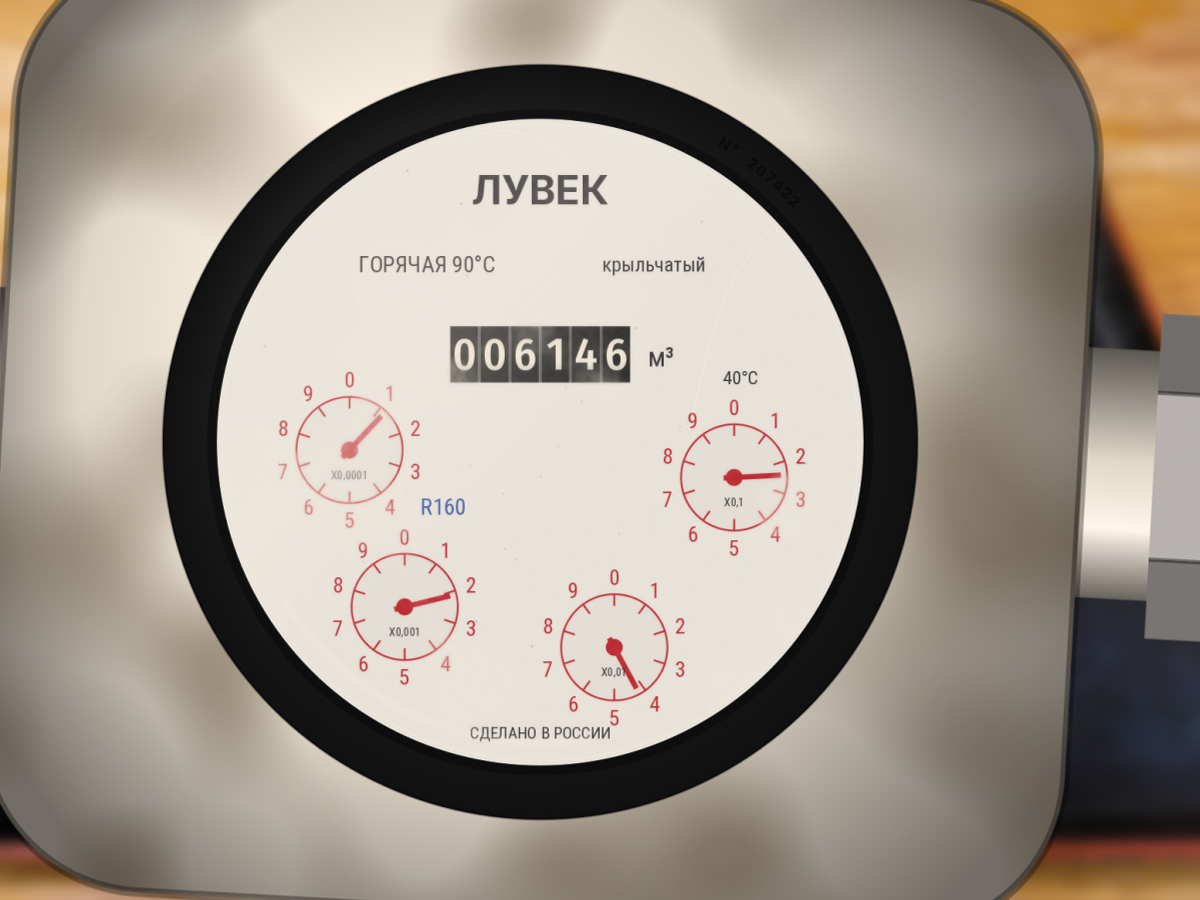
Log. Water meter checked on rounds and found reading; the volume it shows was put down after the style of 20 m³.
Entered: 6146.2421 m³
